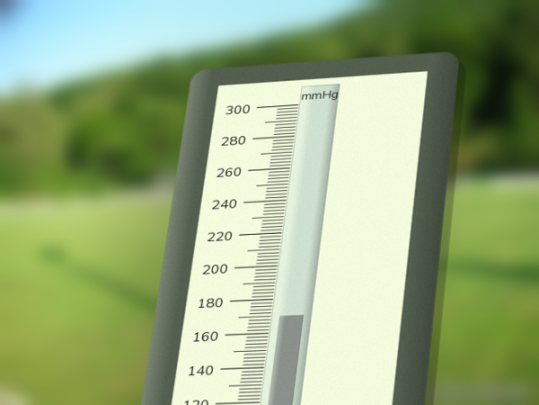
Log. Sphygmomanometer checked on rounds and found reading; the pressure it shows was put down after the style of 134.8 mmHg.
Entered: 170 mmHg
